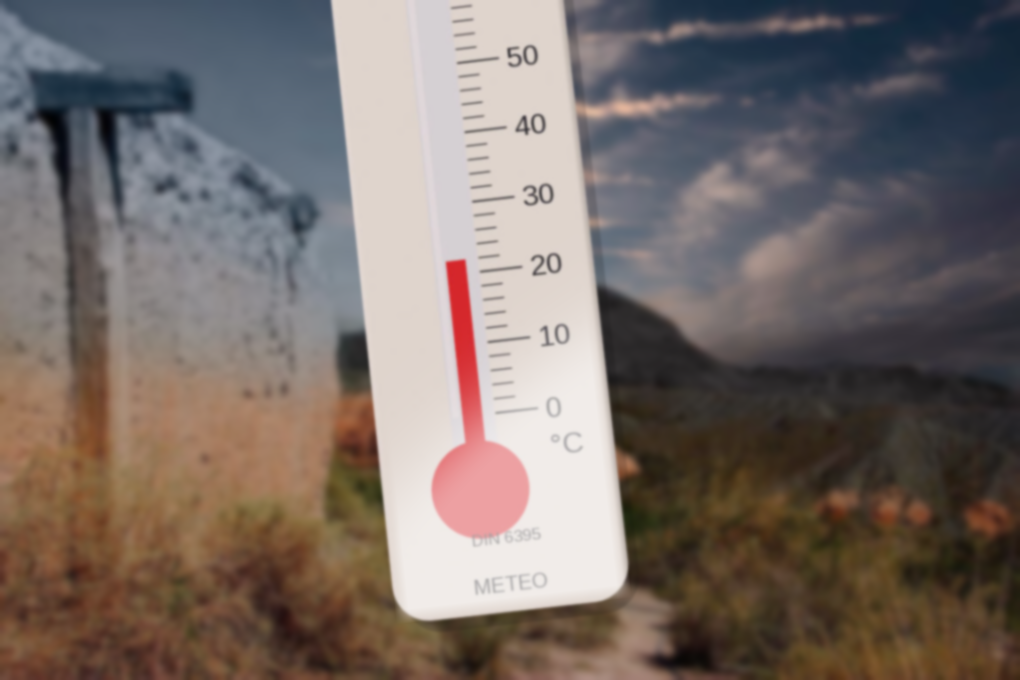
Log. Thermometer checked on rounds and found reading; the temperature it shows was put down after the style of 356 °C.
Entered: 22 °C
